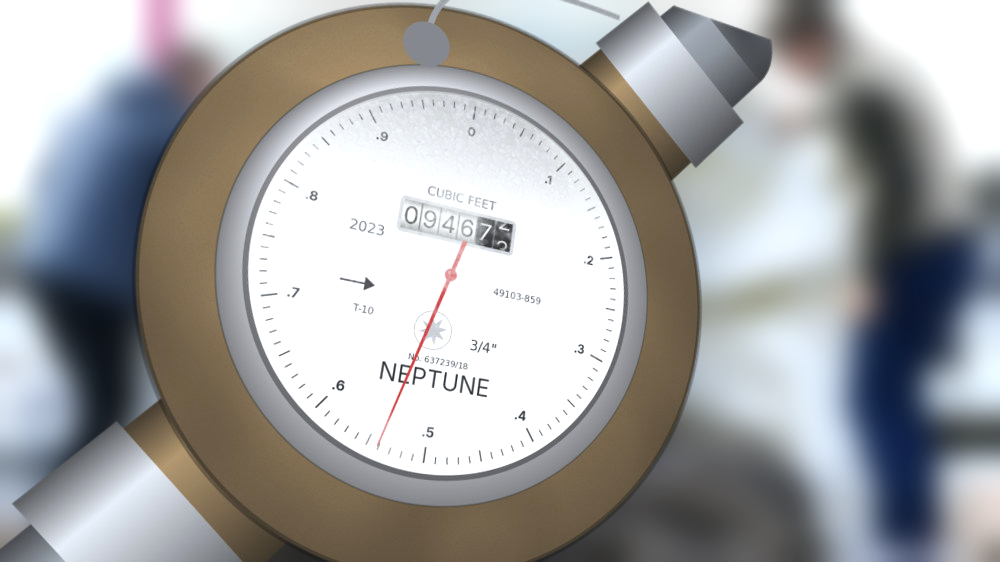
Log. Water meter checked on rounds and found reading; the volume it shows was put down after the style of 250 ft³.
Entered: 94672.54 ft³
